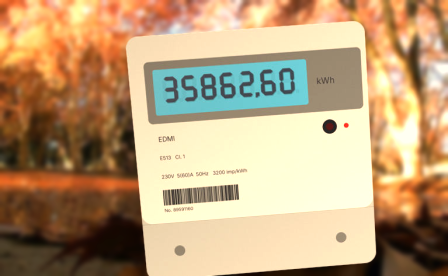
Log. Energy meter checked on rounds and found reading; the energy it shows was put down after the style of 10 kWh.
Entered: 35862.60 kWh
